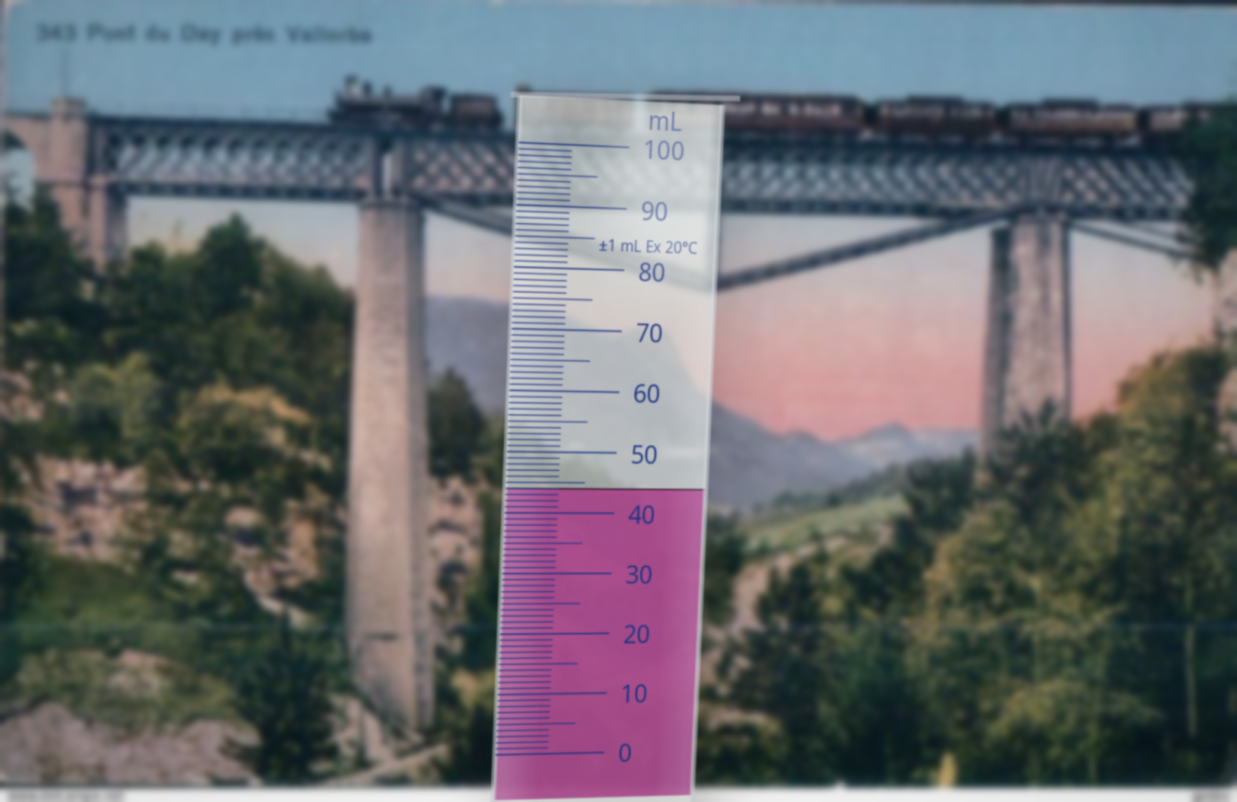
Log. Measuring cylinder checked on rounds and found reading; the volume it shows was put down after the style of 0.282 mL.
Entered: 44 mL
